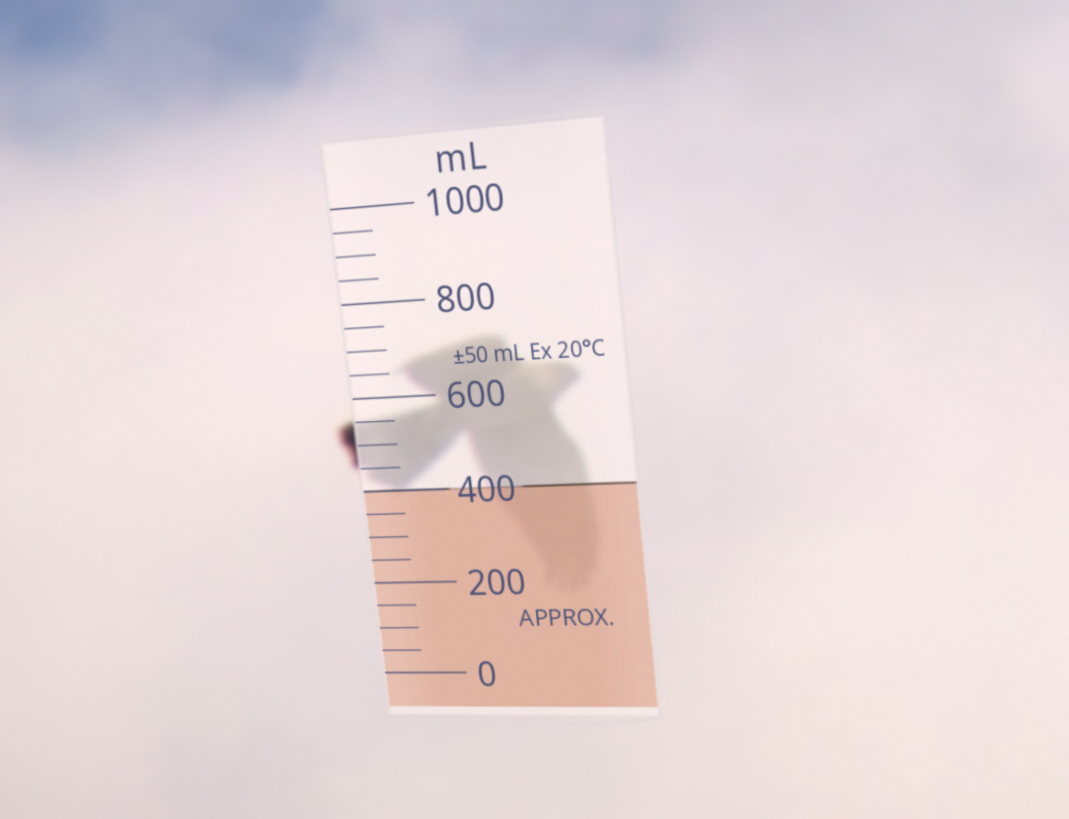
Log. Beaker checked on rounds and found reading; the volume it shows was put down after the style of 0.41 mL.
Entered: 400 mL
